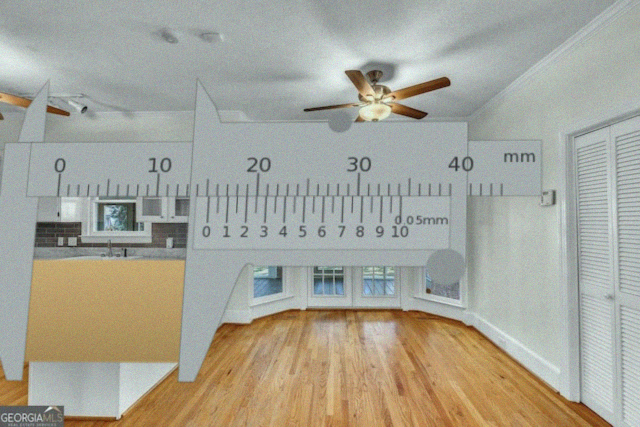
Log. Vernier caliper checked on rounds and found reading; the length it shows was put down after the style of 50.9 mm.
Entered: 15.2 mm
